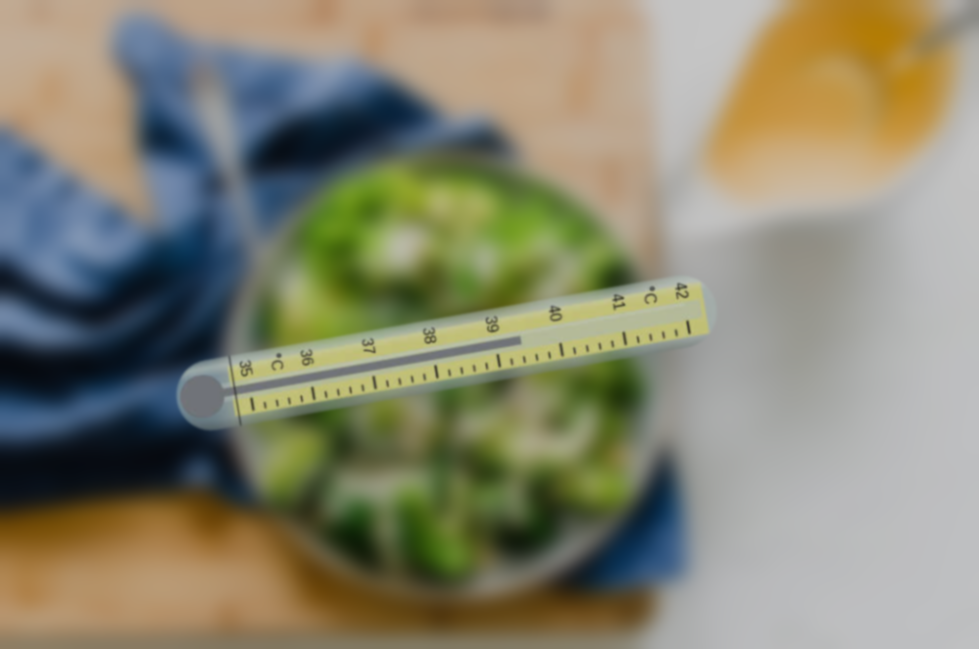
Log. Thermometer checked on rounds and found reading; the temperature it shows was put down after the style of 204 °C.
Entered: 39.4 °C
